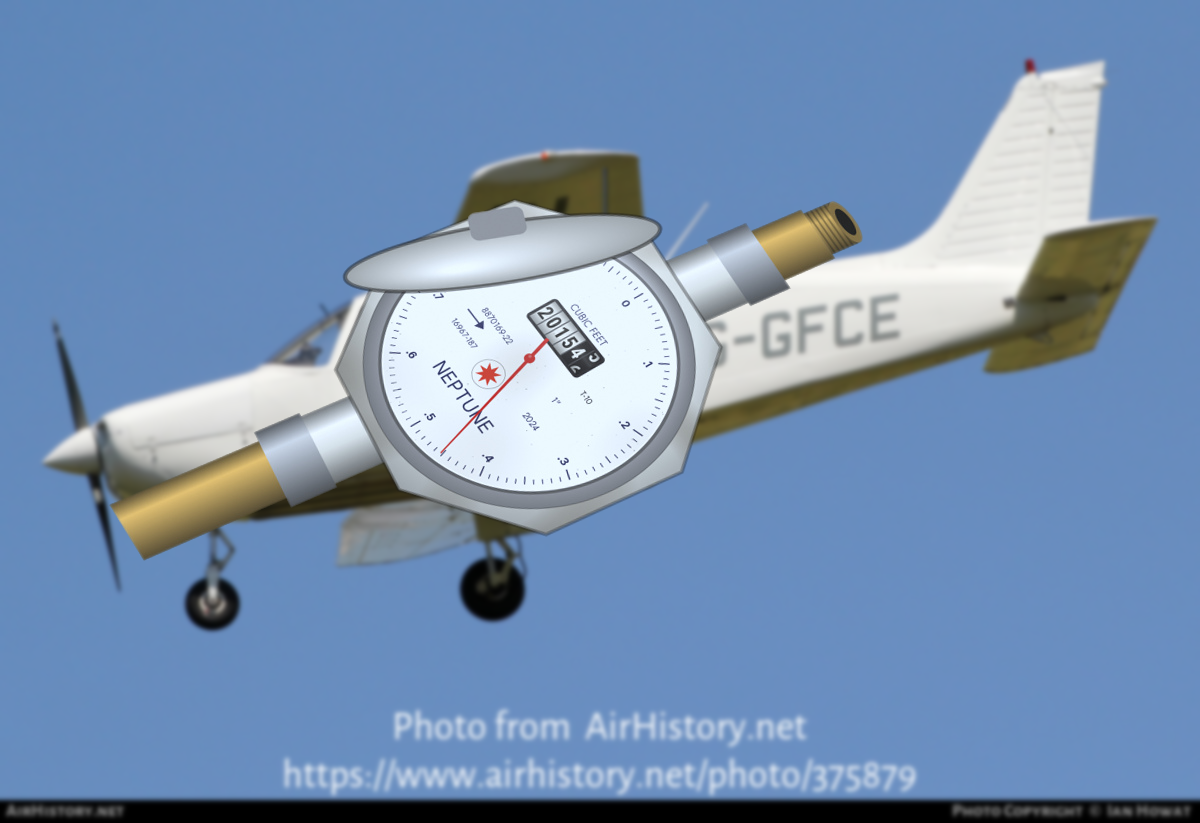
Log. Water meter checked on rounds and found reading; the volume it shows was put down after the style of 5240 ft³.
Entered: 201545.45 ft³
